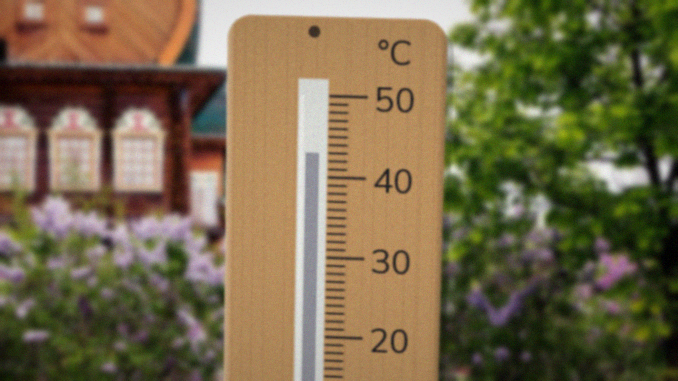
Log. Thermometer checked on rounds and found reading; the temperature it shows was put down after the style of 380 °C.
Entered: 43 °C
